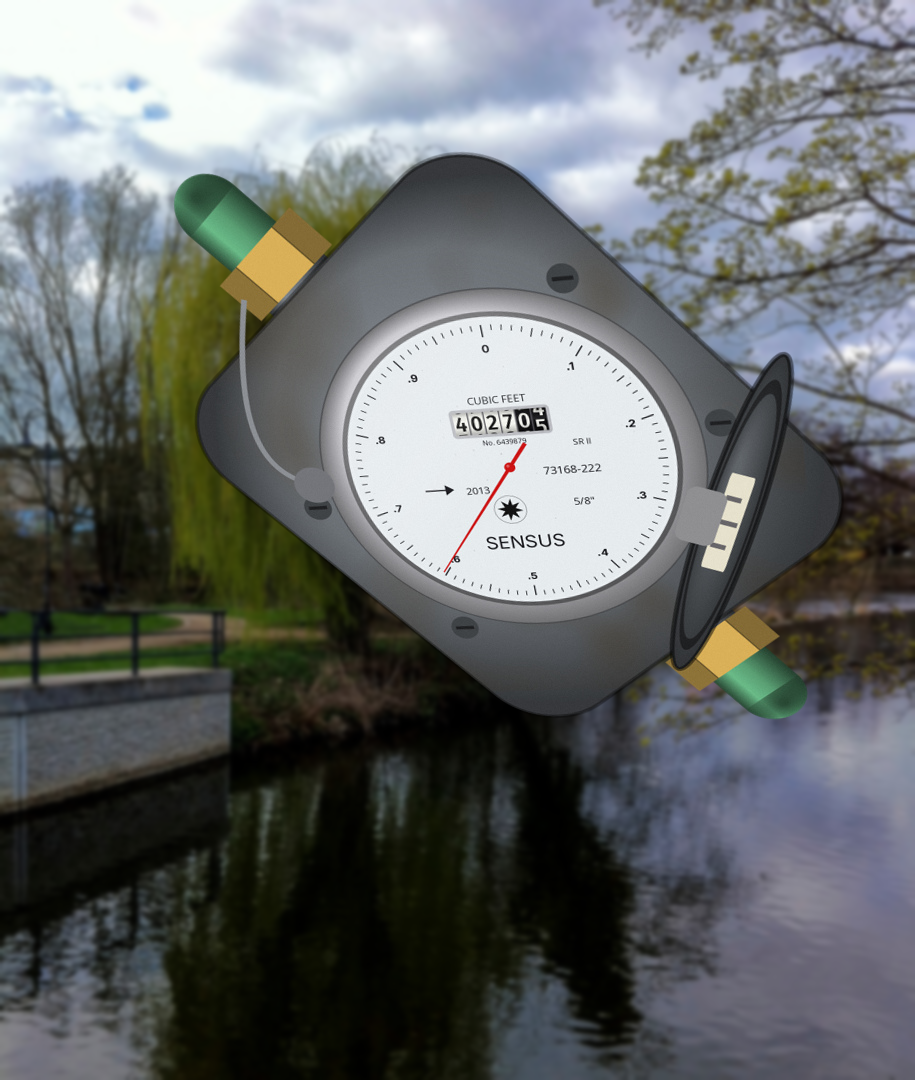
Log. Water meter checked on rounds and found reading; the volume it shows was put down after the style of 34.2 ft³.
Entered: 402704.60 ft³
